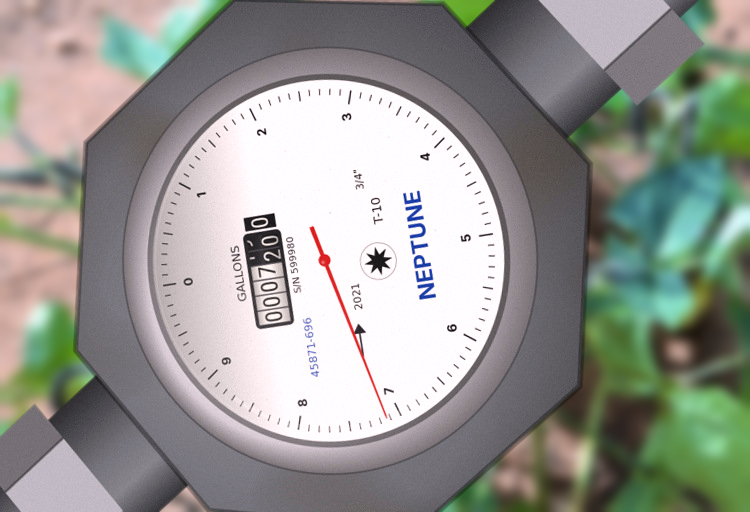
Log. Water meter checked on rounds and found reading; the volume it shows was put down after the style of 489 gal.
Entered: 7197.1 gal
